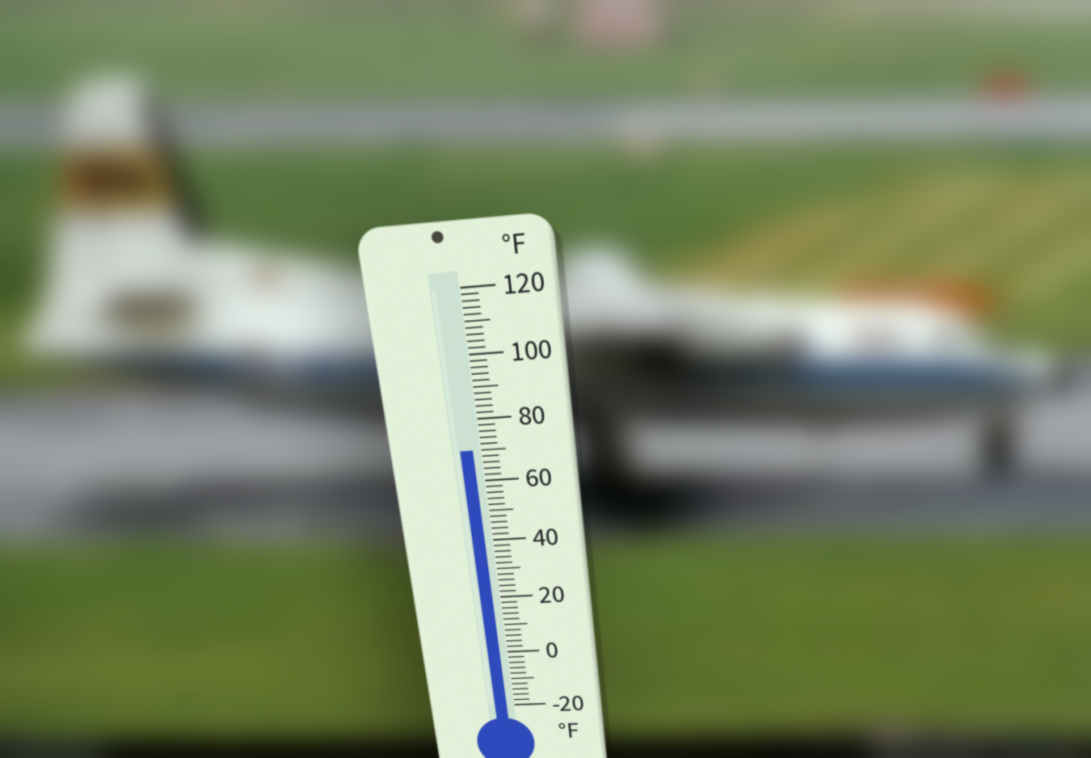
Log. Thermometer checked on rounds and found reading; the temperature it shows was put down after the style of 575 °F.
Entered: 70 °F
